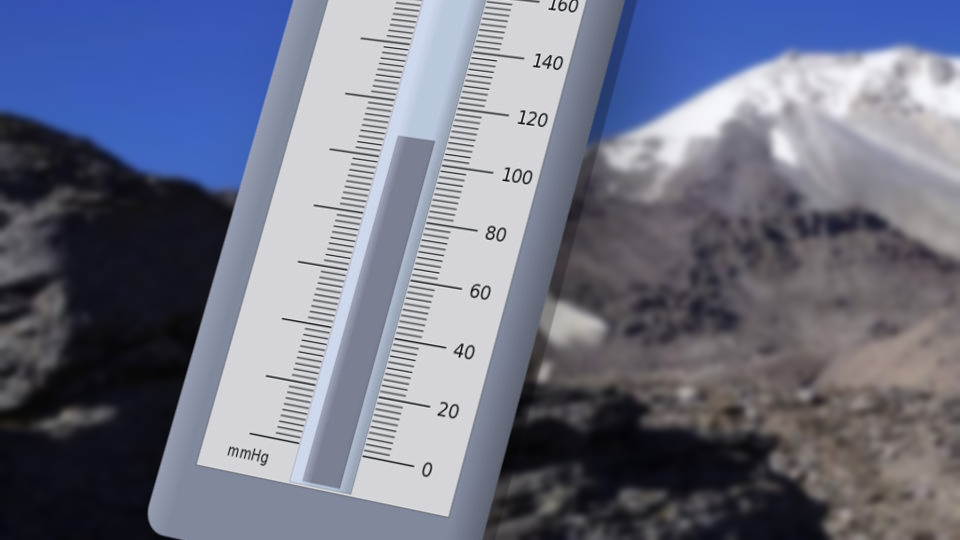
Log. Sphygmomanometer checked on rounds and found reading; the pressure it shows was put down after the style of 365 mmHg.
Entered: 108 mmHg
